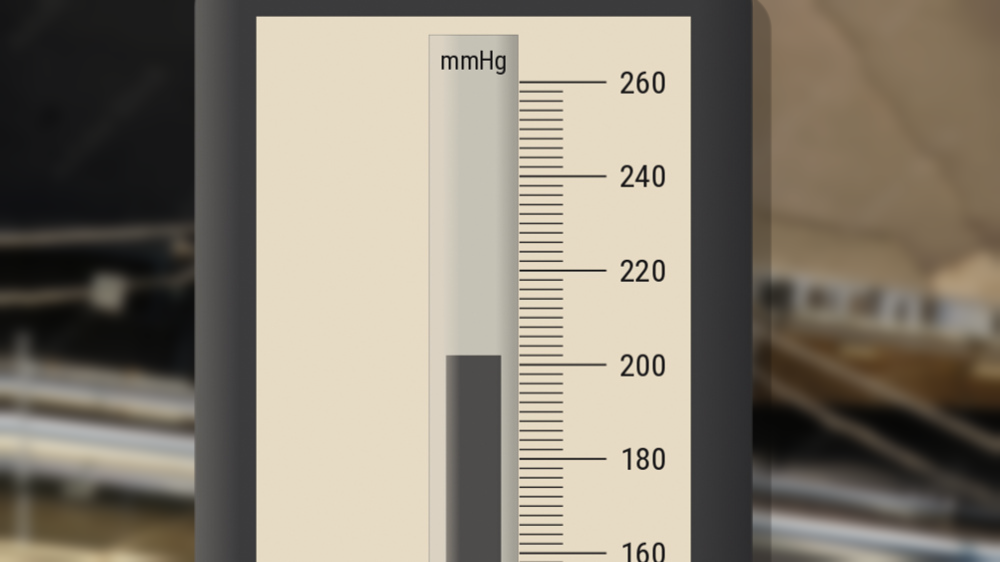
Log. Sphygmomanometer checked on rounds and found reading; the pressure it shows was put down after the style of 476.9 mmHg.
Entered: 202 mmHg
